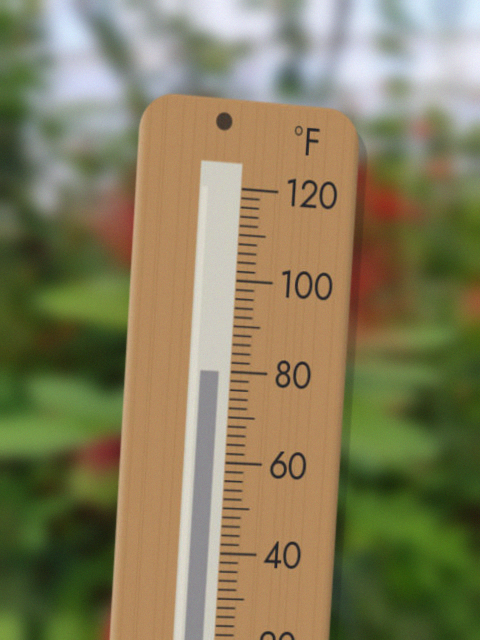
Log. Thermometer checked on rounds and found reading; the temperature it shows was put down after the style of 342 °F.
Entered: 80 °F
